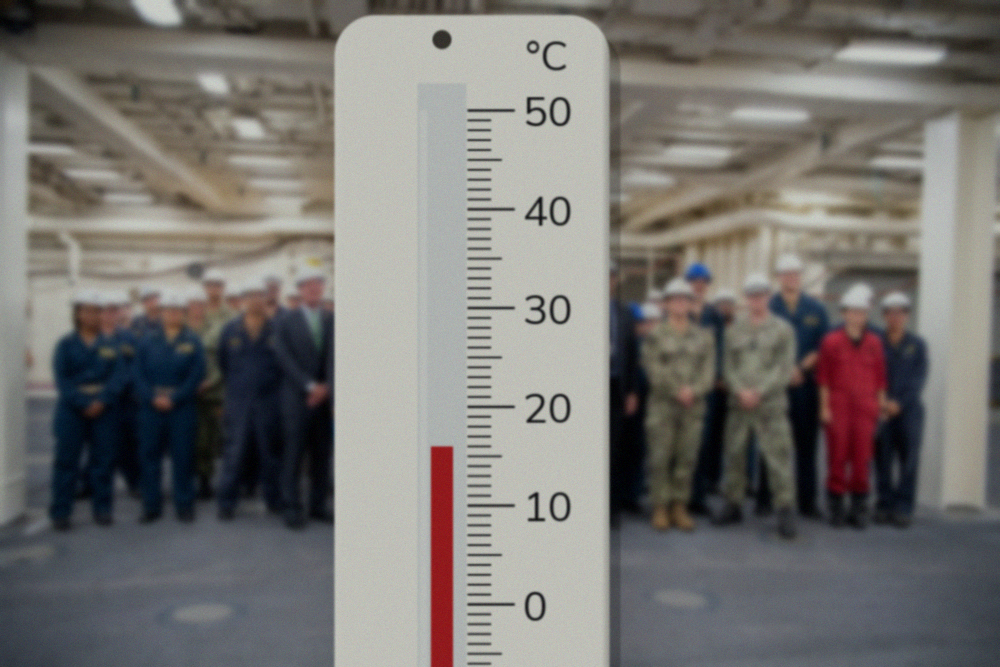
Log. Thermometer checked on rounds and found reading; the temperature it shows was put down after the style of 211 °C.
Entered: 16 °C
